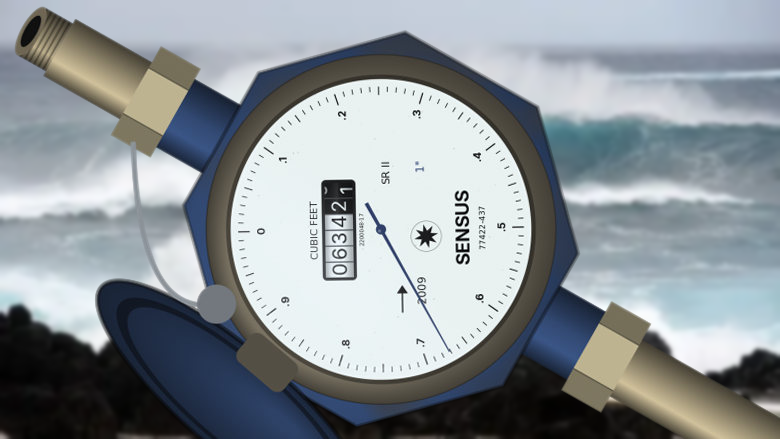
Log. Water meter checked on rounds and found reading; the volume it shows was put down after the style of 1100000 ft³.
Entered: 63420.67 ft³
